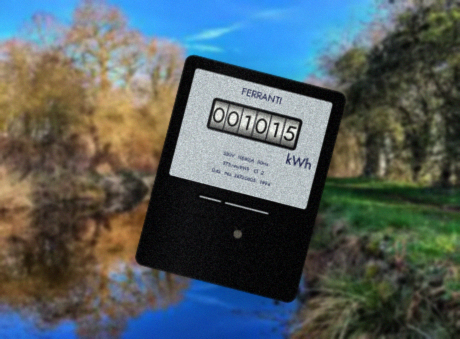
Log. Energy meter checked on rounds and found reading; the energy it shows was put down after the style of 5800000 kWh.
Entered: 1015 kWh
